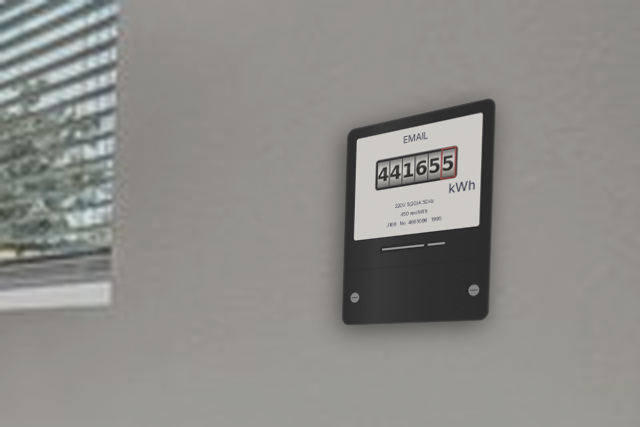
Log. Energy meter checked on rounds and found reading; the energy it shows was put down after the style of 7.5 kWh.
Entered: 44165.5 kWh
